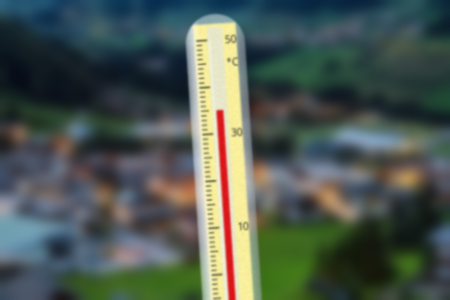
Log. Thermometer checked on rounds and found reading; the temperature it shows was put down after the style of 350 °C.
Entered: 35 °C
